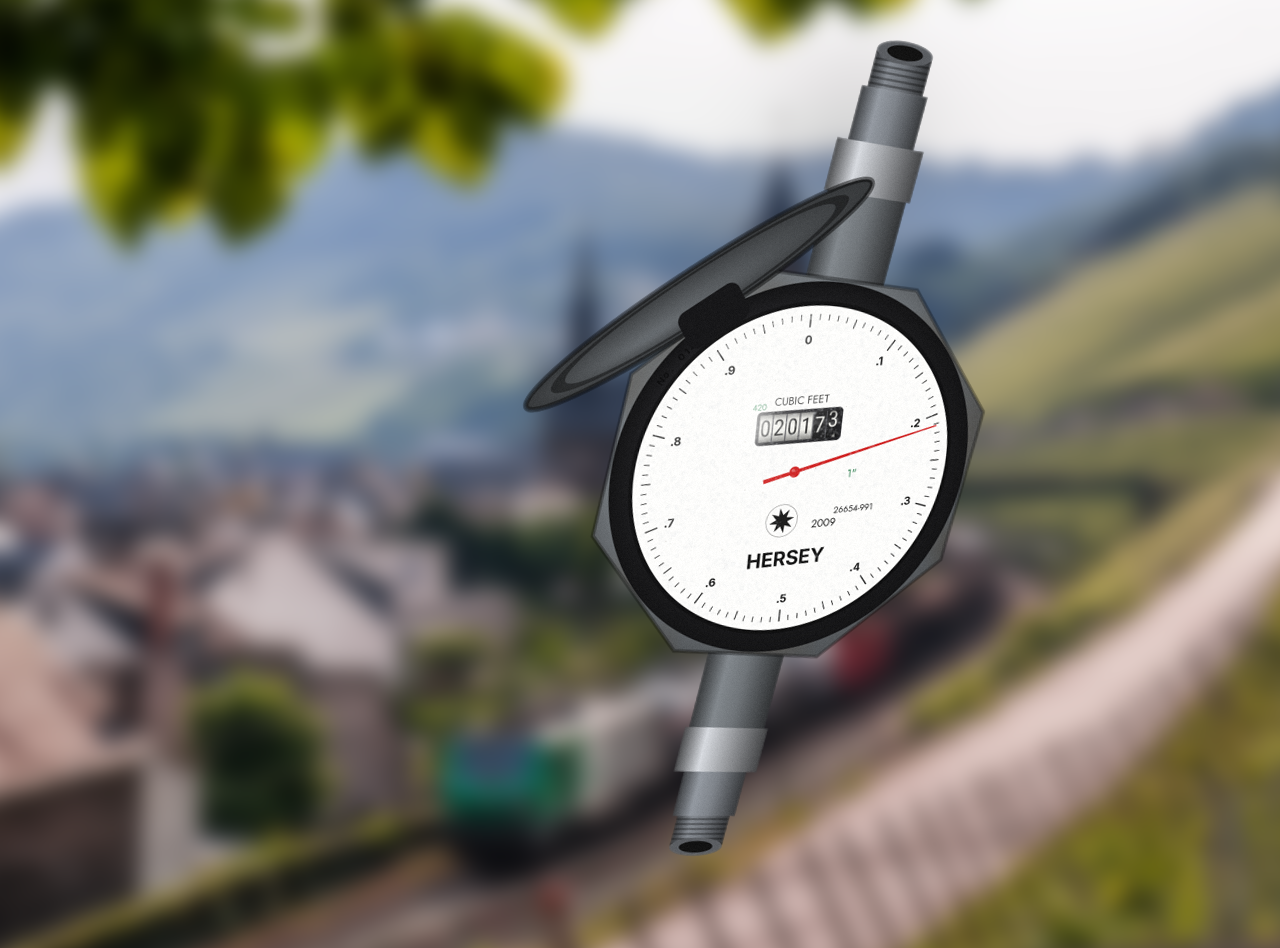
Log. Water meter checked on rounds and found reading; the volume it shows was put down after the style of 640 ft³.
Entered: 20173.21 ft³
